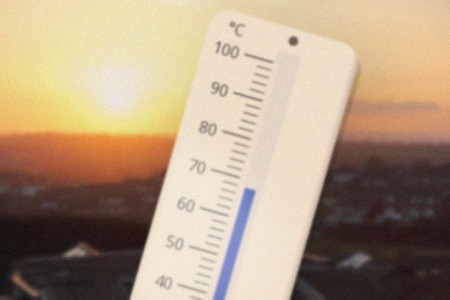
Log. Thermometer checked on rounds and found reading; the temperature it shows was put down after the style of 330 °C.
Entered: 68 °C
